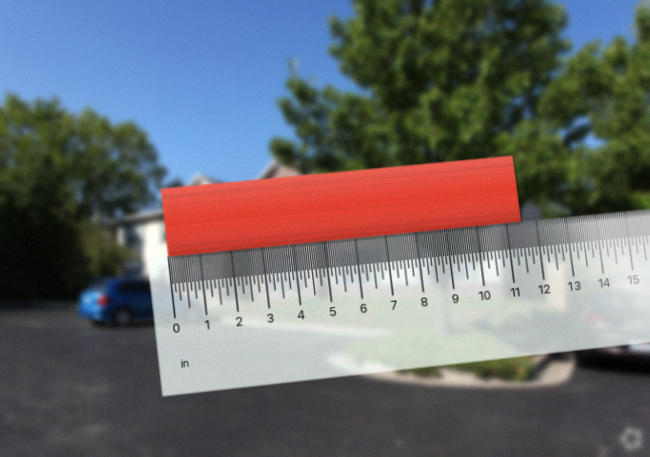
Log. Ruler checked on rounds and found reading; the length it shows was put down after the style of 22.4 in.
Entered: 11.5 in
